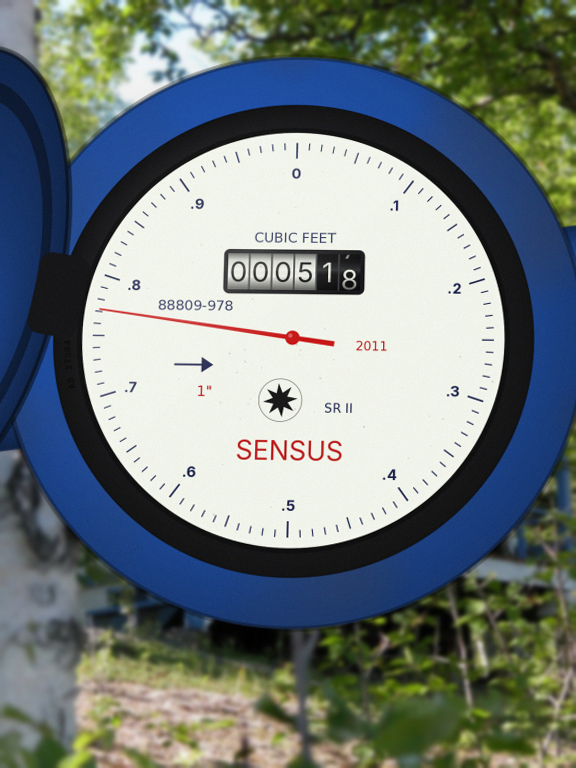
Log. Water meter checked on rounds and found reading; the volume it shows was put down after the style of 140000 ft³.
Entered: 517.77 ft³
